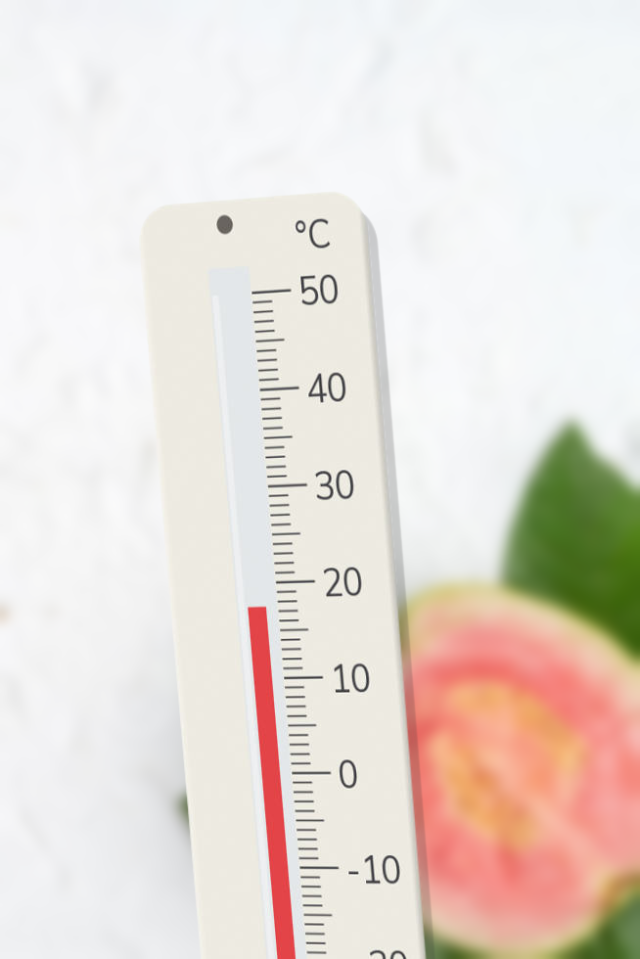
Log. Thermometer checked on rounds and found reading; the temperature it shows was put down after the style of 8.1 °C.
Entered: 17.5 °C
